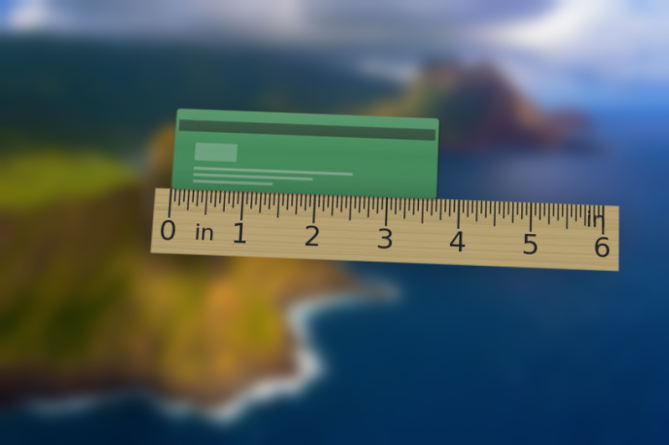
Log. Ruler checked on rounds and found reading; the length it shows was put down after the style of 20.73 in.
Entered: 3.6875 in
